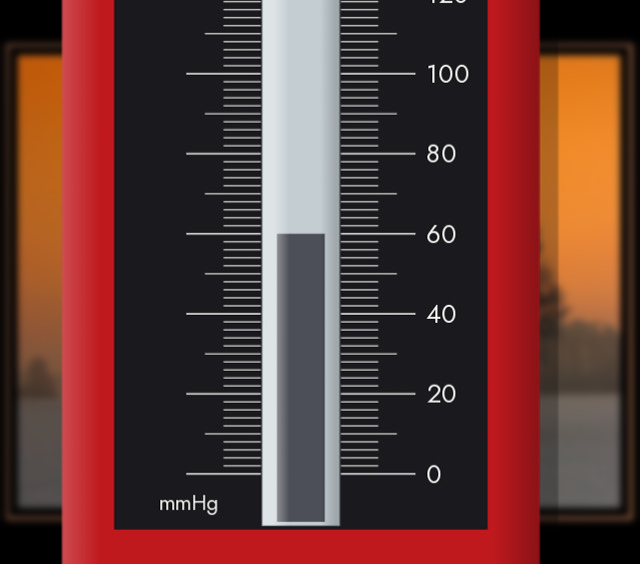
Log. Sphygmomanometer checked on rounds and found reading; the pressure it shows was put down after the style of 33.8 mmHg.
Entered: 60 mmHg
